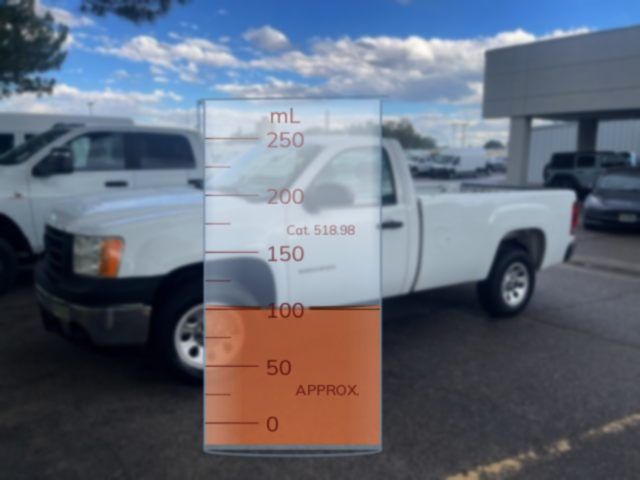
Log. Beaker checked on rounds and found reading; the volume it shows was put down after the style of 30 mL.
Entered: 100 mL
